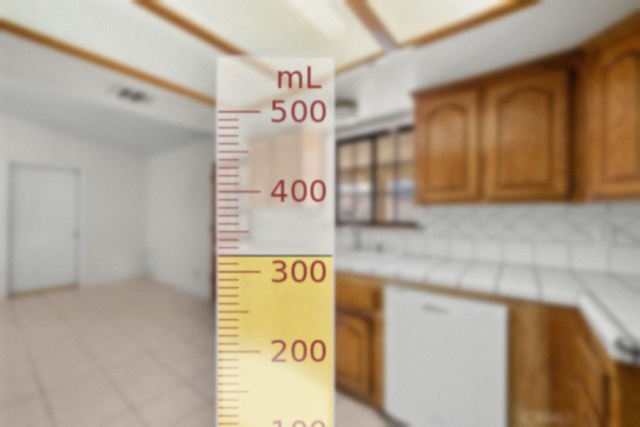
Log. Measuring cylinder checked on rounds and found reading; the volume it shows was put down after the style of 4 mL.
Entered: 320 mL
